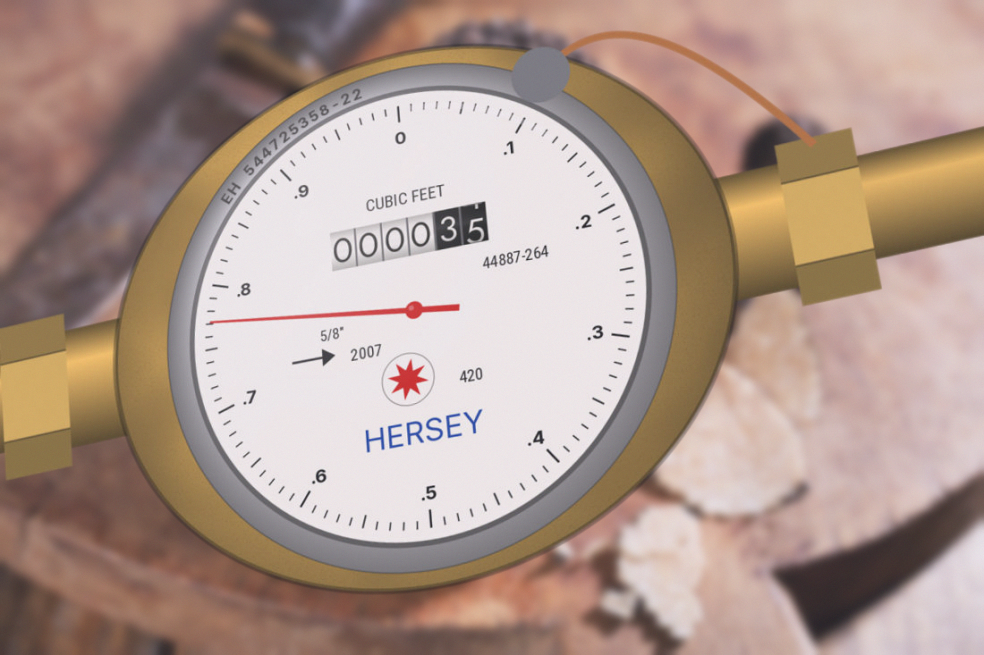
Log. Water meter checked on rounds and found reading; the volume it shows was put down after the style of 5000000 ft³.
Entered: 34.77 ft³
